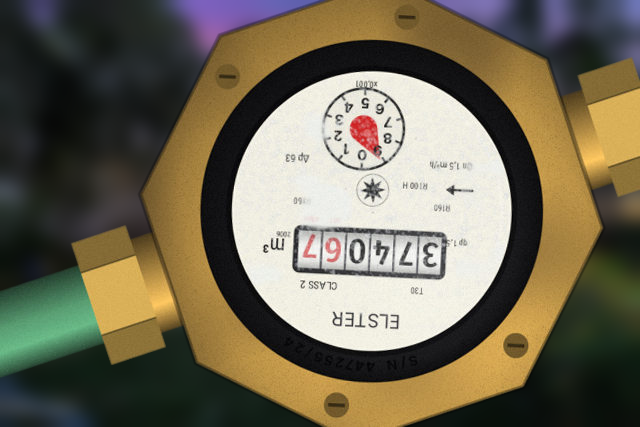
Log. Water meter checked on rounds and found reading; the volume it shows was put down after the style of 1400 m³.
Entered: 3740.669 m³
